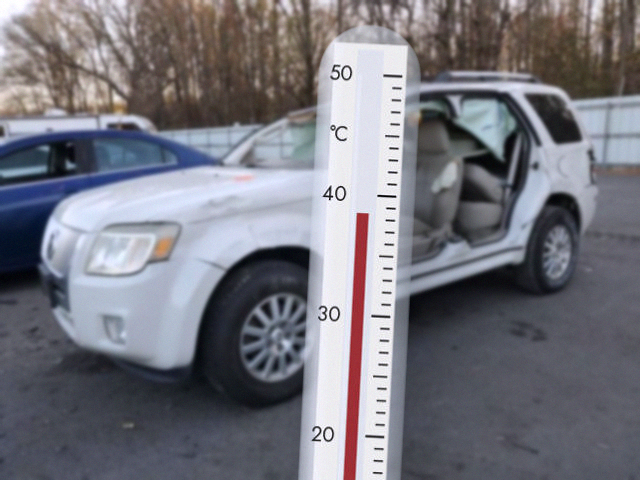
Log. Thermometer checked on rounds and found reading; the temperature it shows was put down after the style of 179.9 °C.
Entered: 38.5 °C
